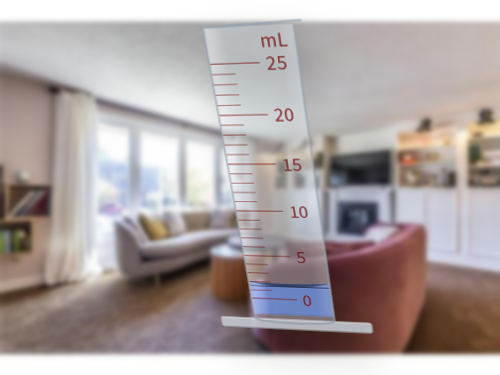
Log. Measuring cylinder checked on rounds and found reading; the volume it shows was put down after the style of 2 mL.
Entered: 1.5 mL
